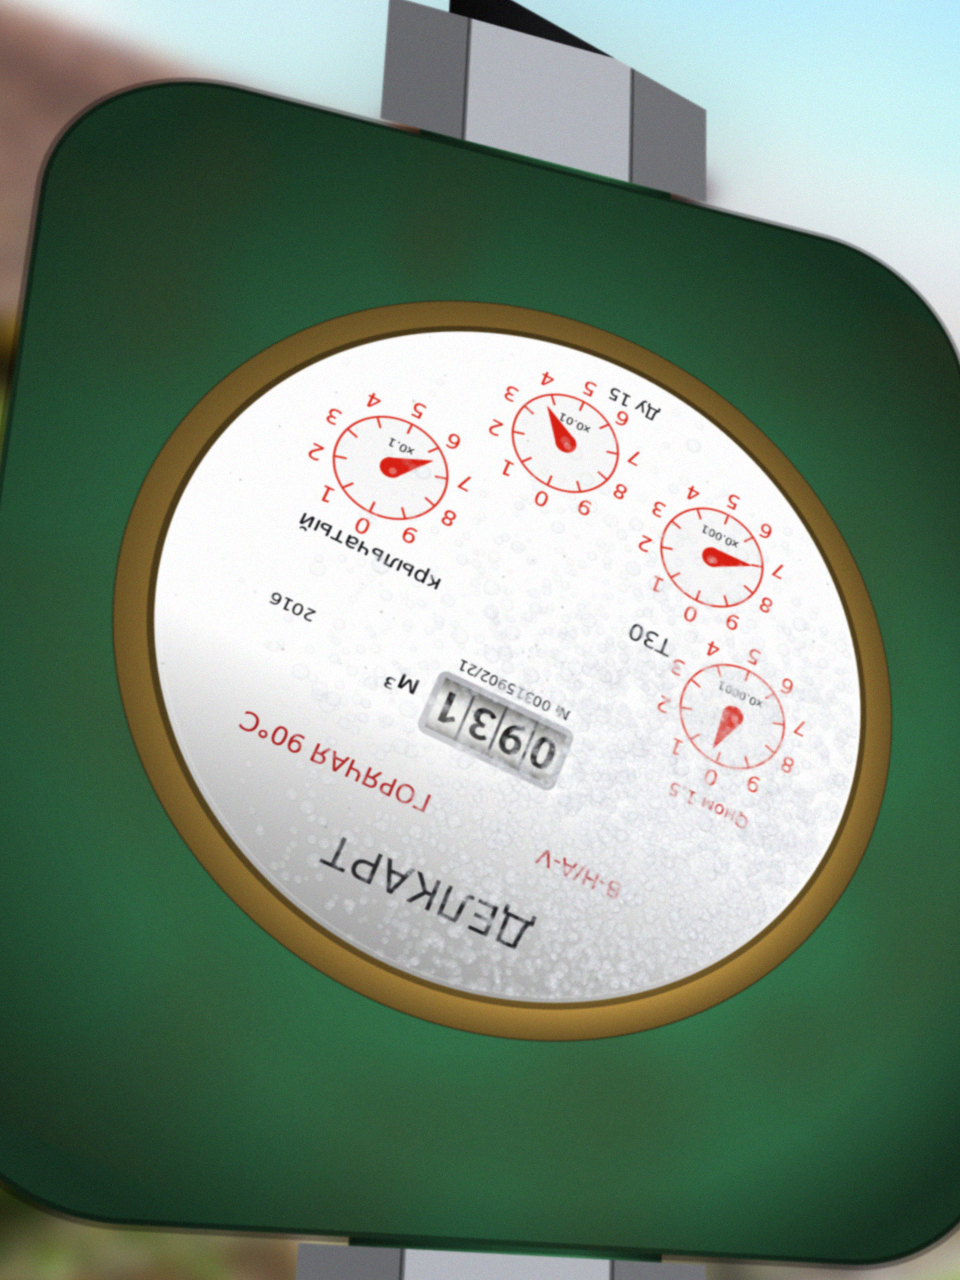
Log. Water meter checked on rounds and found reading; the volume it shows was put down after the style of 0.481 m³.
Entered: 931.6370 m³
